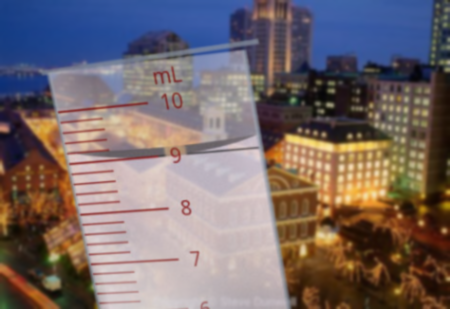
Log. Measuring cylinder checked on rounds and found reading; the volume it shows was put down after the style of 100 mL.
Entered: 9 mL
